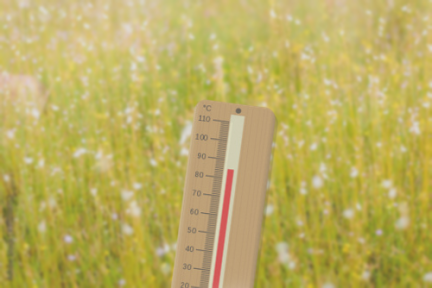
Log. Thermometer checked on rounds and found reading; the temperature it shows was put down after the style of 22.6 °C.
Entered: 85 °C
